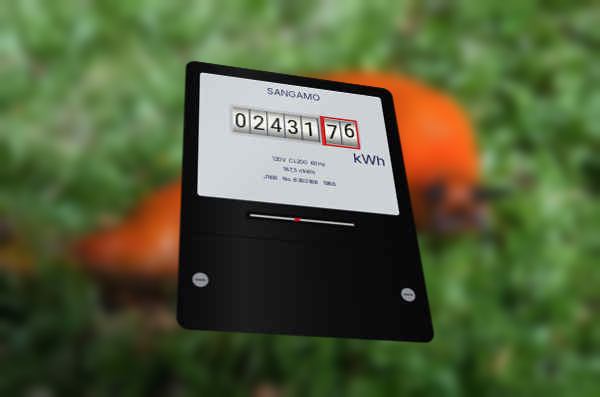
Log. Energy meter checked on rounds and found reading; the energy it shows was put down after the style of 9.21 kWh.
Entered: 2431.76 kWh
